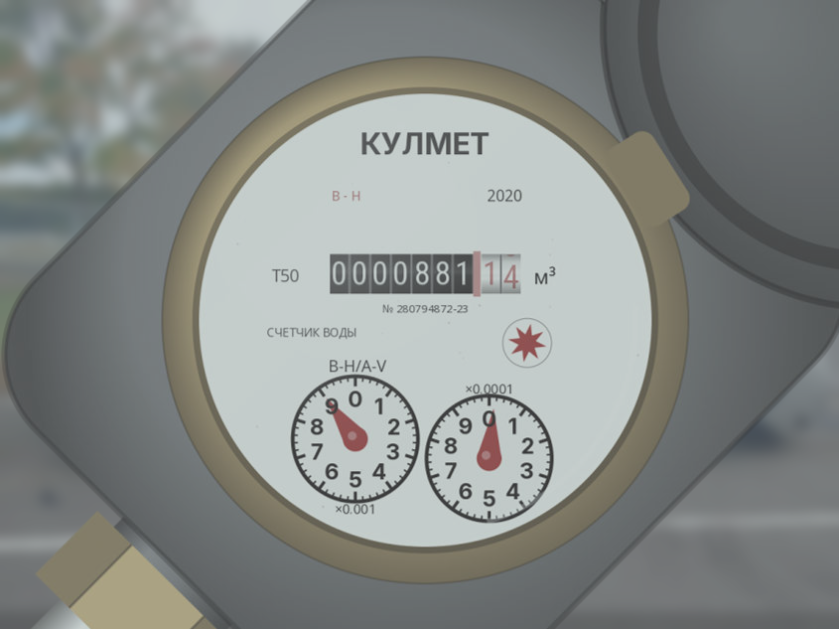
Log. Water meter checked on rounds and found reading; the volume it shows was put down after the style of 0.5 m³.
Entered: 881.1390 m³
